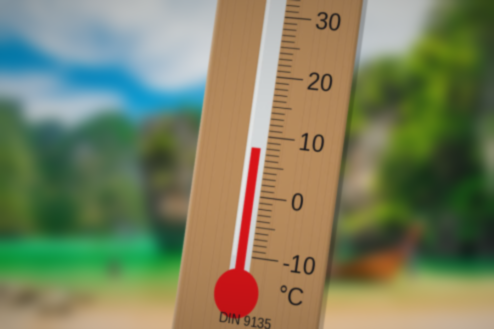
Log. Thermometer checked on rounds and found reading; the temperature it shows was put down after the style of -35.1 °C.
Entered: 8 °C
